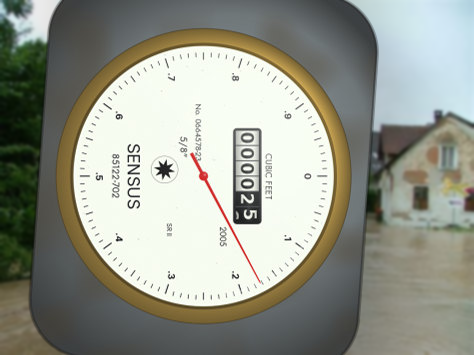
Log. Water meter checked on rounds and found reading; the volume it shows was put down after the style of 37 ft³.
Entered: 25.17 ft³
